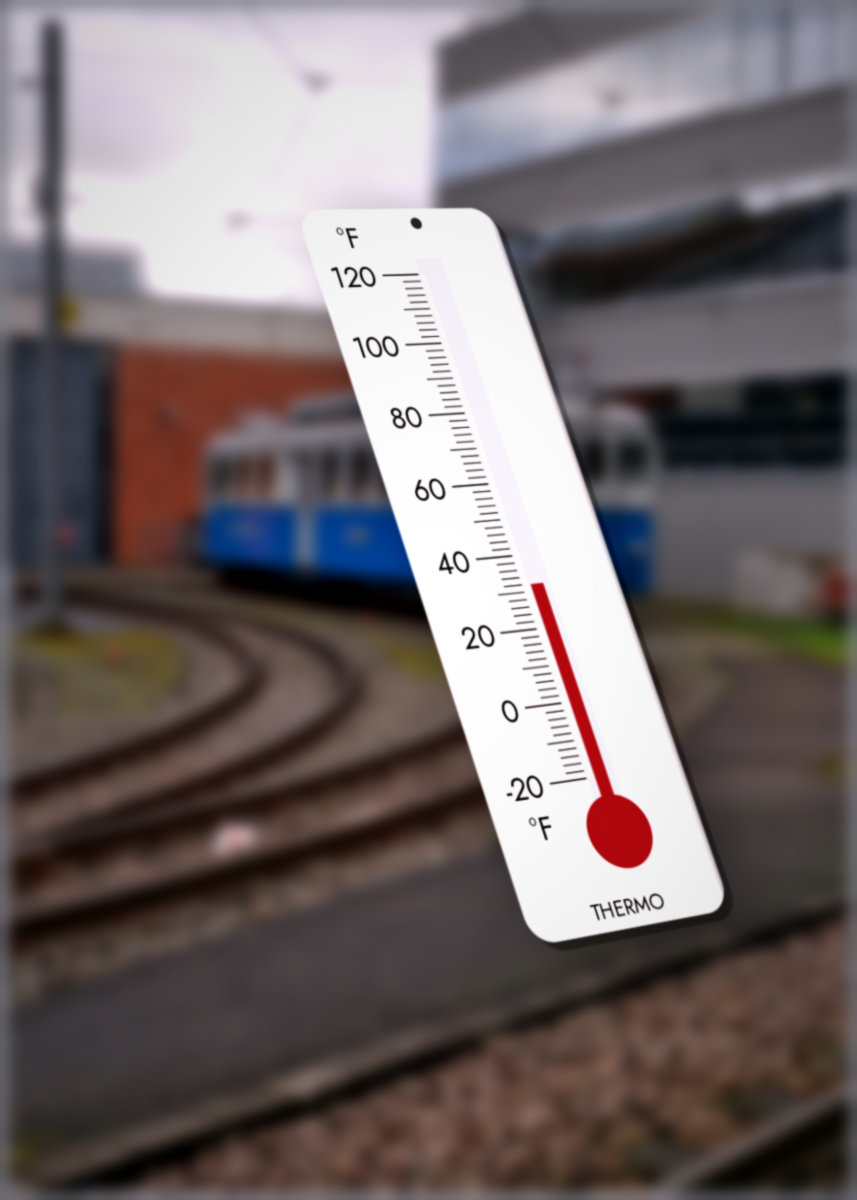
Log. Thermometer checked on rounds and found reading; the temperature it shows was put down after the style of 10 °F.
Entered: 32 °F
